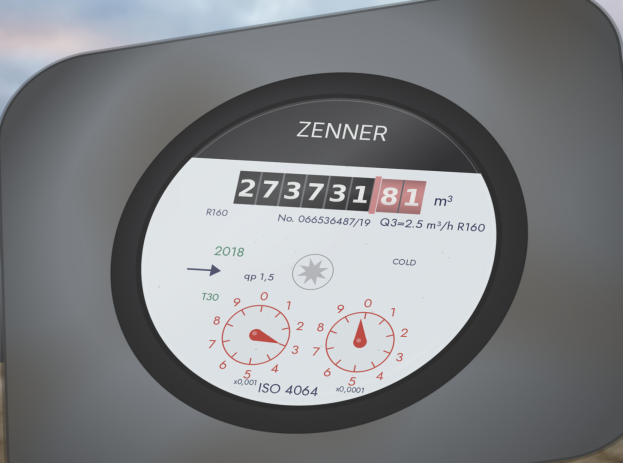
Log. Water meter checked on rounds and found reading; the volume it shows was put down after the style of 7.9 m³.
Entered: 273731.8129 m³
